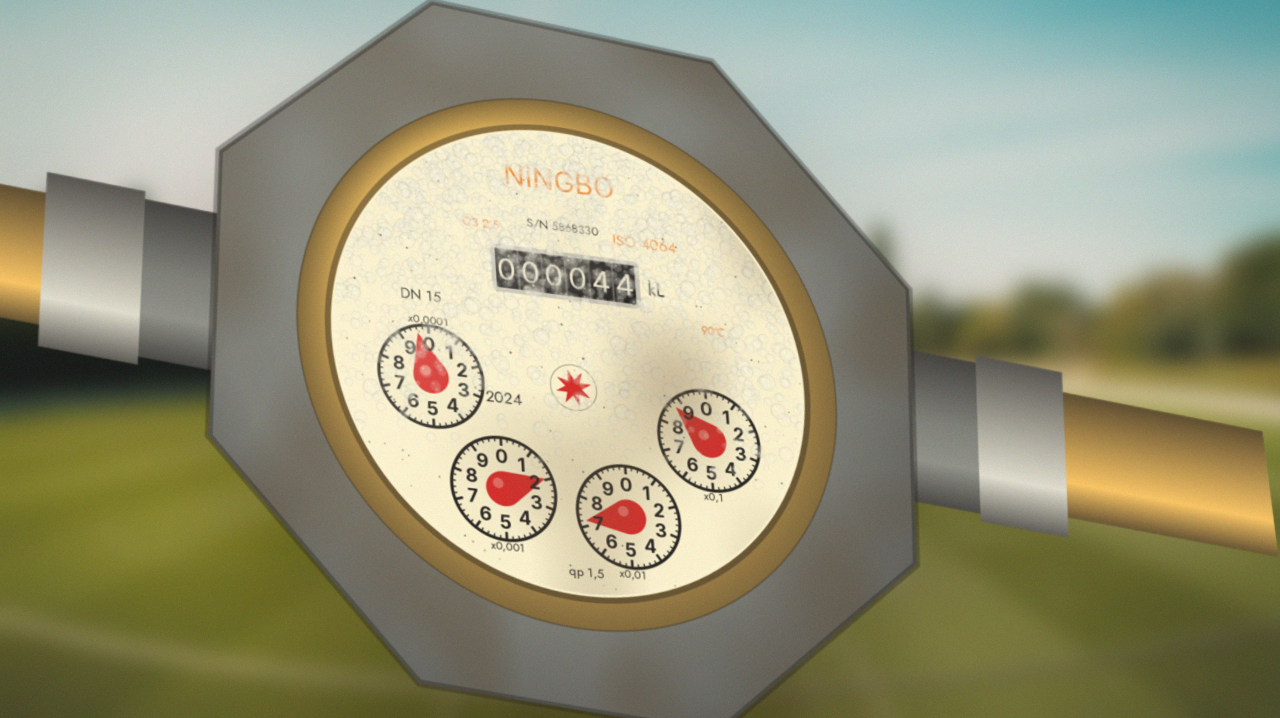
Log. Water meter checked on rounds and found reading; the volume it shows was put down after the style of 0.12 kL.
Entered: 44.8719 kL
